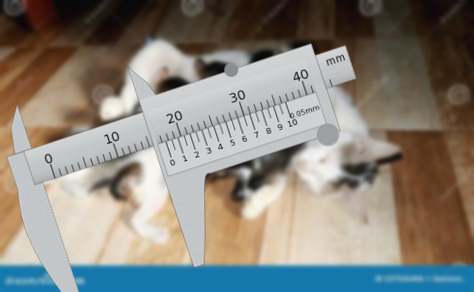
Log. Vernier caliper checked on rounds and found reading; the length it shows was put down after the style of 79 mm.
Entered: 17.6 mm
